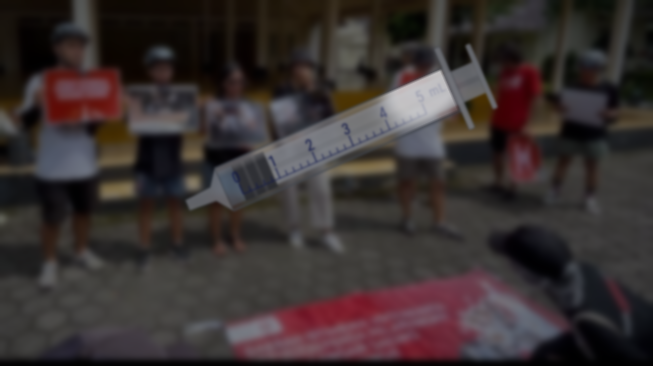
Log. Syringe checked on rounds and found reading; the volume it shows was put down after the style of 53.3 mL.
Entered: 0 mL
